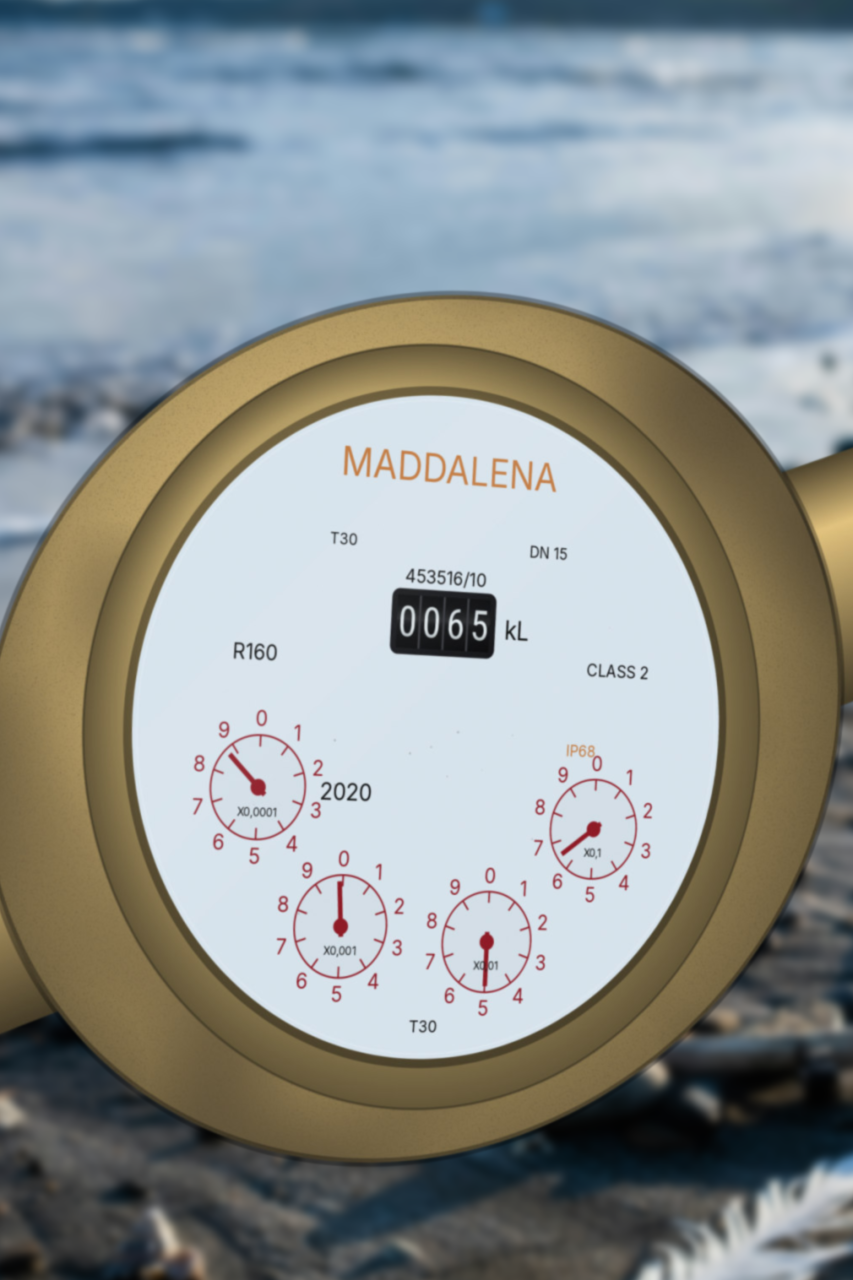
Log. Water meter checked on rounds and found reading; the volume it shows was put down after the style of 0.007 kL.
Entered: 65.6498 kL
